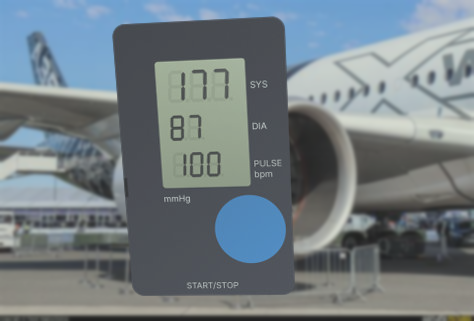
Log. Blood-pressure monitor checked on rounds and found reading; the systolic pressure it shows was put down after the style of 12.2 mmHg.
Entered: 177 mmHg
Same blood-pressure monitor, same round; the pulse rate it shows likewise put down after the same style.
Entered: 100 bpm
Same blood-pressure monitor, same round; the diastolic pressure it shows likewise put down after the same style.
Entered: 87 mmHg
